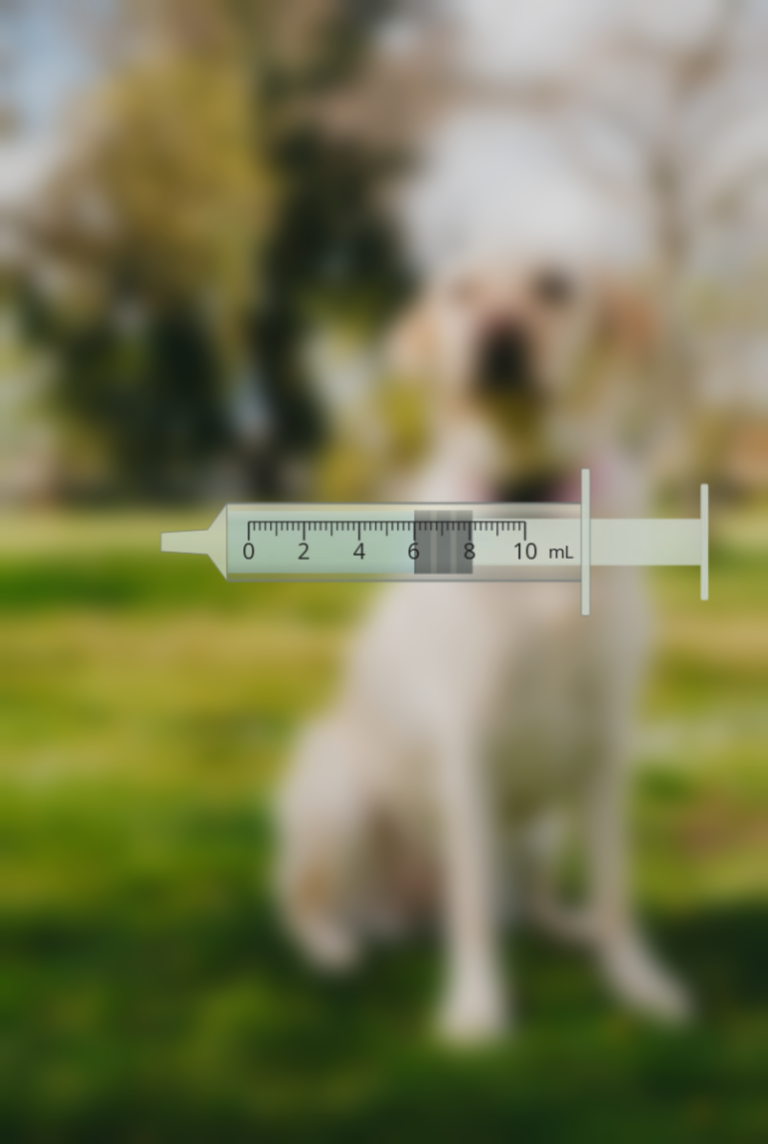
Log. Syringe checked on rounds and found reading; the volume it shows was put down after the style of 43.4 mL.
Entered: 6 mL
